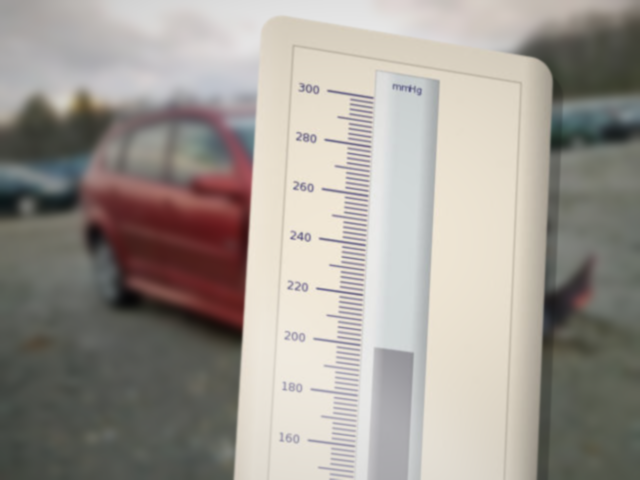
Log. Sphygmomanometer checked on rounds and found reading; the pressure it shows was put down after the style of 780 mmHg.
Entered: 200 mmHg
